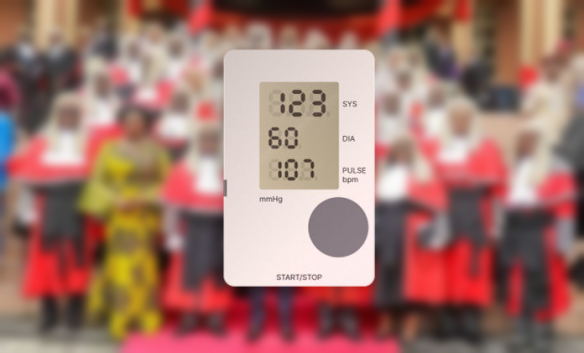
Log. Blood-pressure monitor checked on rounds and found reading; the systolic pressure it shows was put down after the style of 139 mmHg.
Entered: 123 mmHg
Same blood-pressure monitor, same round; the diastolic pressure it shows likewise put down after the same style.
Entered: 60 mmHg
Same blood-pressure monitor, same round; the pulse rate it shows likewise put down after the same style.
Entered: 107 bpm
